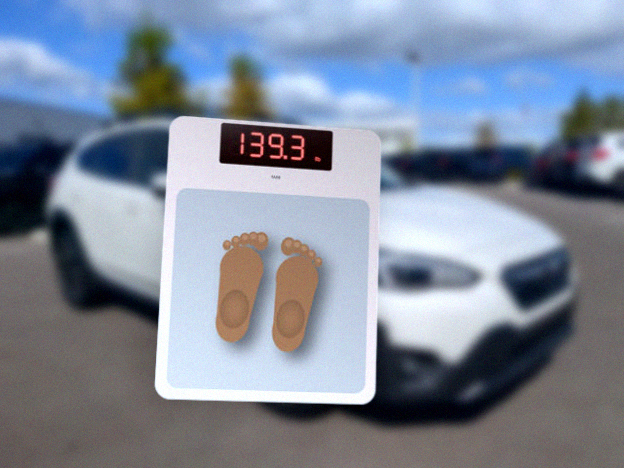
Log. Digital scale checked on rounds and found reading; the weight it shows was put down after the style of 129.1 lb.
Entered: 139.3 lb
